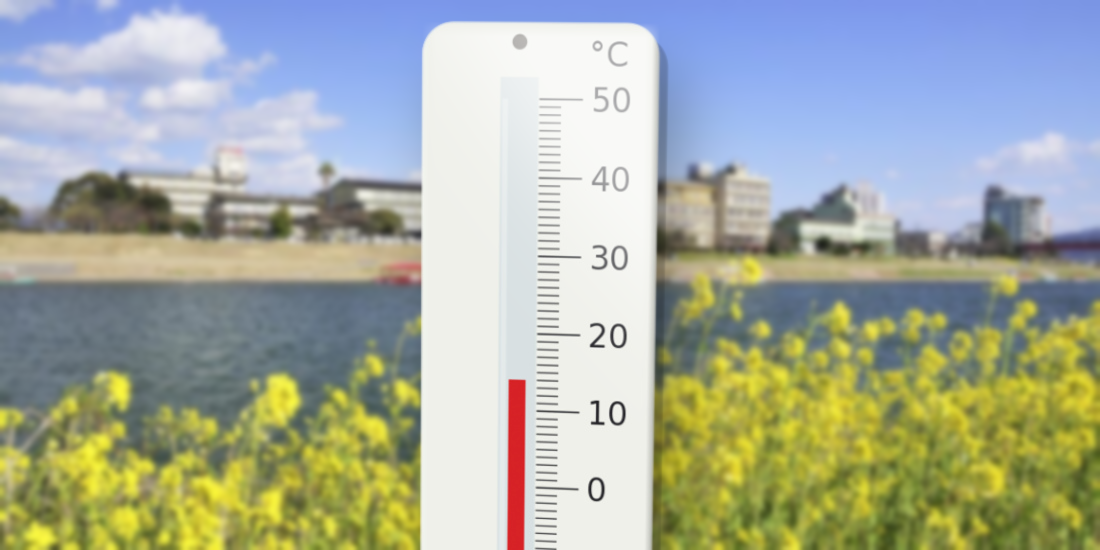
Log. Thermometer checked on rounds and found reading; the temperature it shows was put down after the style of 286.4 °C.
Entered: 14 °C
